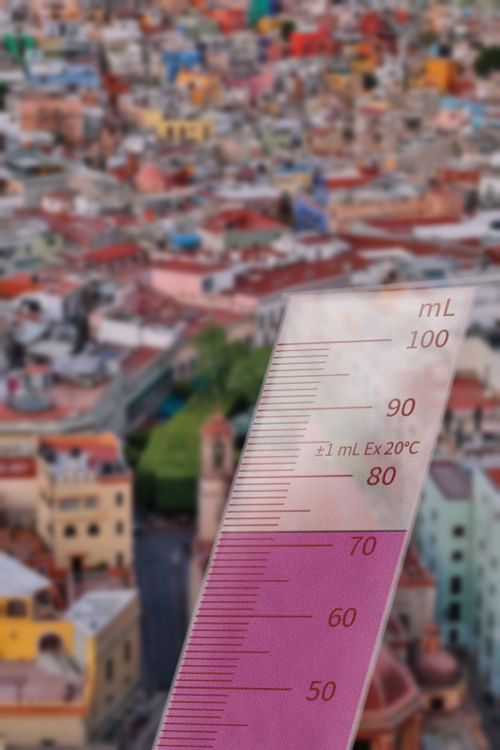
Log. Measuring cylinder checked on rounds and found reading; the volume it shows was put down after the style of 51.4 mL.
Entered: 72 mL
